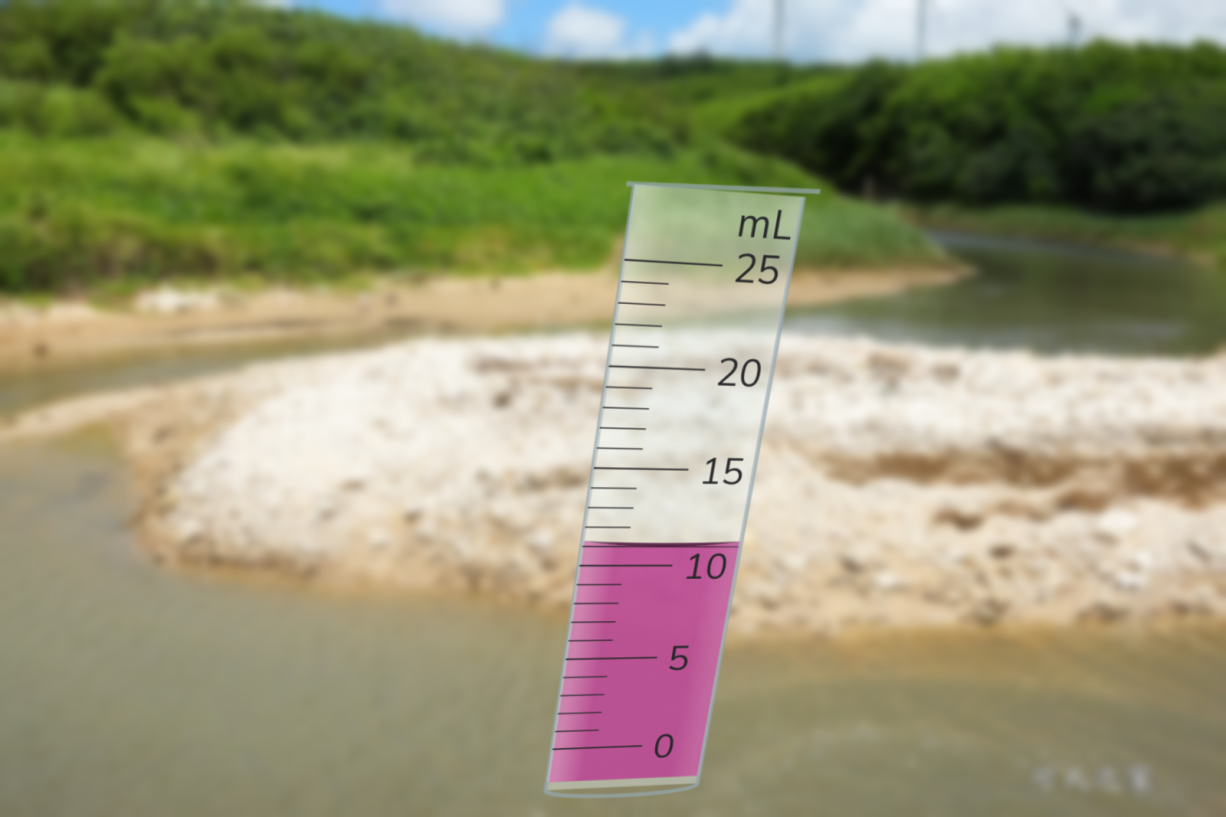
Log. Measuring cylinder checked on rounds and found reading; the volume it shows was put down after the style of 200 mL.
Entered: 11 mL
